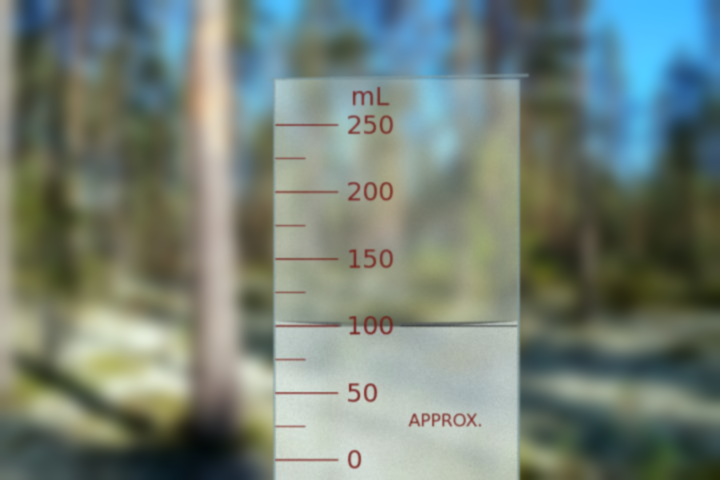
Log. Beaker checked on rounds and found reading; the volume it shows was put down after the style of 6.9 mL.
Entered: 100 mL
